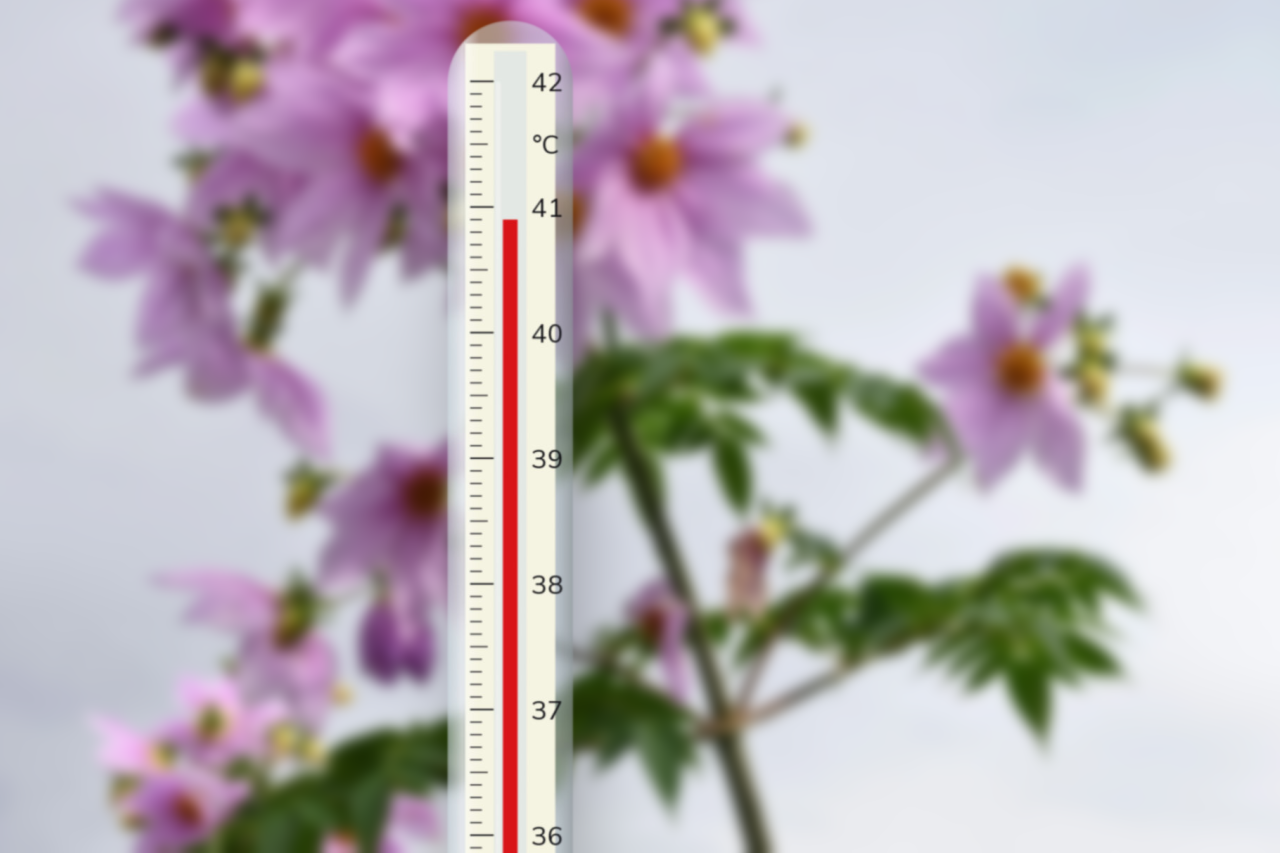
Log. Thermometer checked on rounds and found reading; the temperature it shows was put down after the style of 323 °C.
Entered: 40.9 °C
